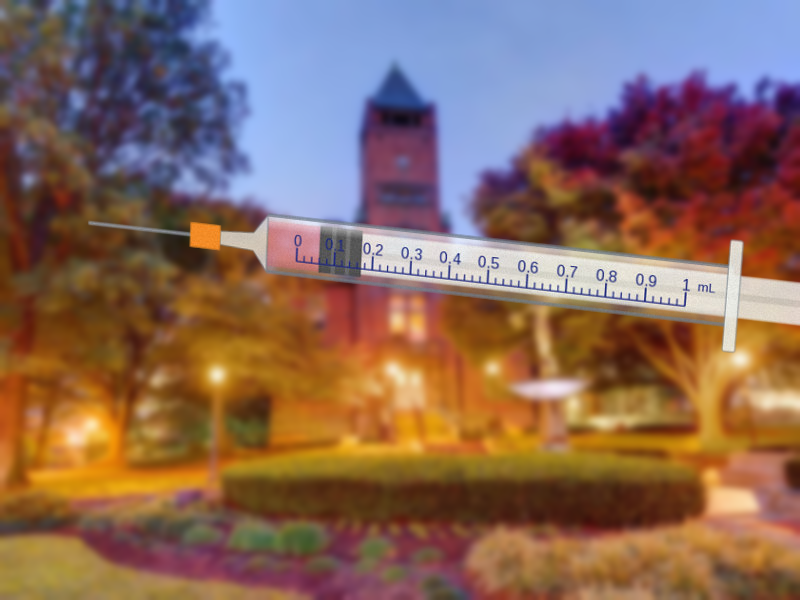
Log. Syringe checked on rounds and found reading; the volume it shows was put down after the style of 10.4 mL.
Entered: 0.06 mL
